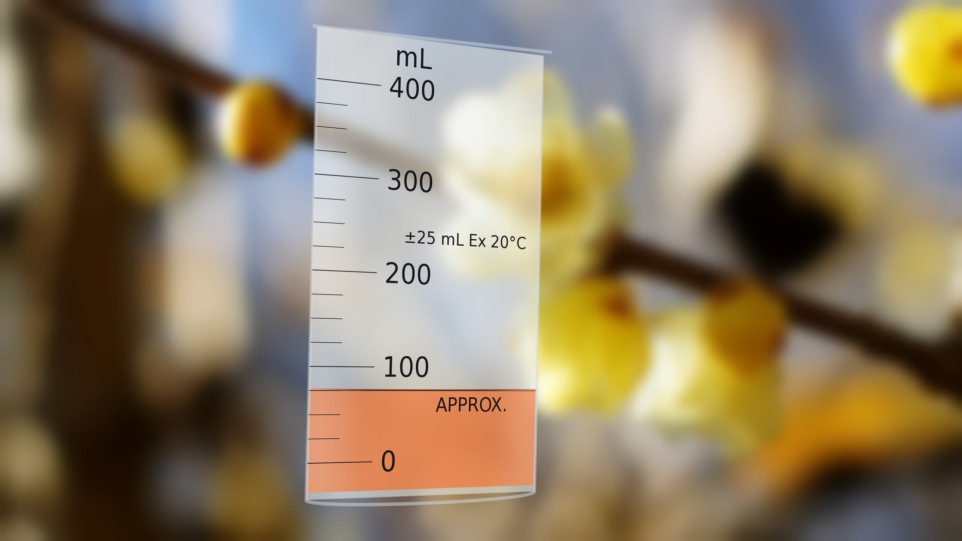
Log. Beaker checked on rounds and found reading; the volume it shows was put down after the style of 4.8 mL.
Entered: 75 mL
